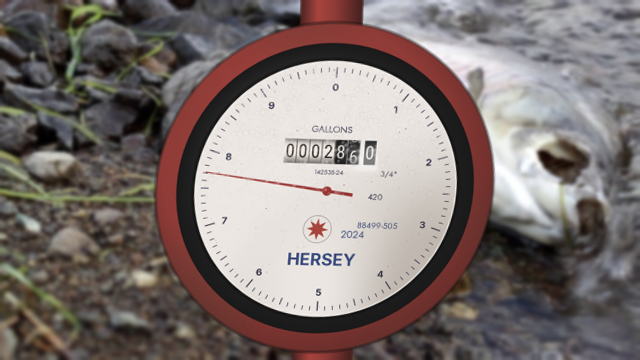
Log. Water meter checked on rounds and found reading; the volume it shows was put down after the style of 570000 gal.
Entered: 2857.7 gal
